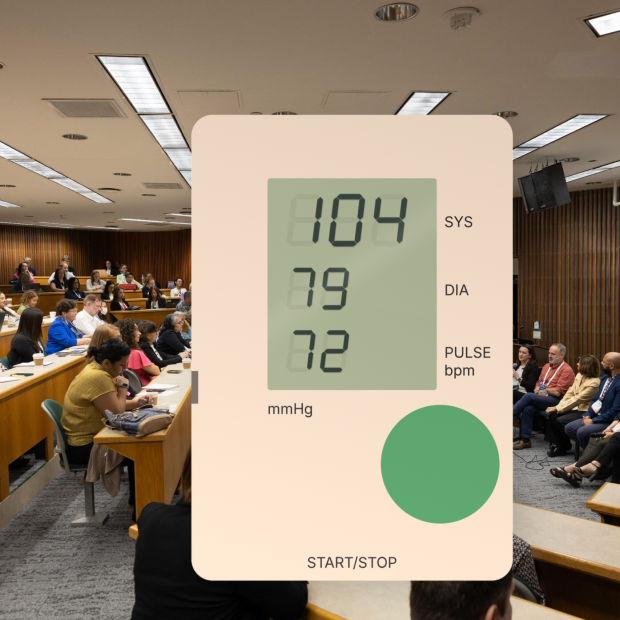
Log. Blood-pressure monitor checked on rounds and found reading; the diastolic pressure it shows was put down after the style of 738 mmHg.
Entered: 79 mmHg
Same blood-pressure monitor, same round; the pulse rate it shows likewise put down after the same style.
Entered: 72 bpm
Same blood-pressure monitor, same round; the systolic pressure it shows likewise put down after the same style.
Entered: 104 mmHg
